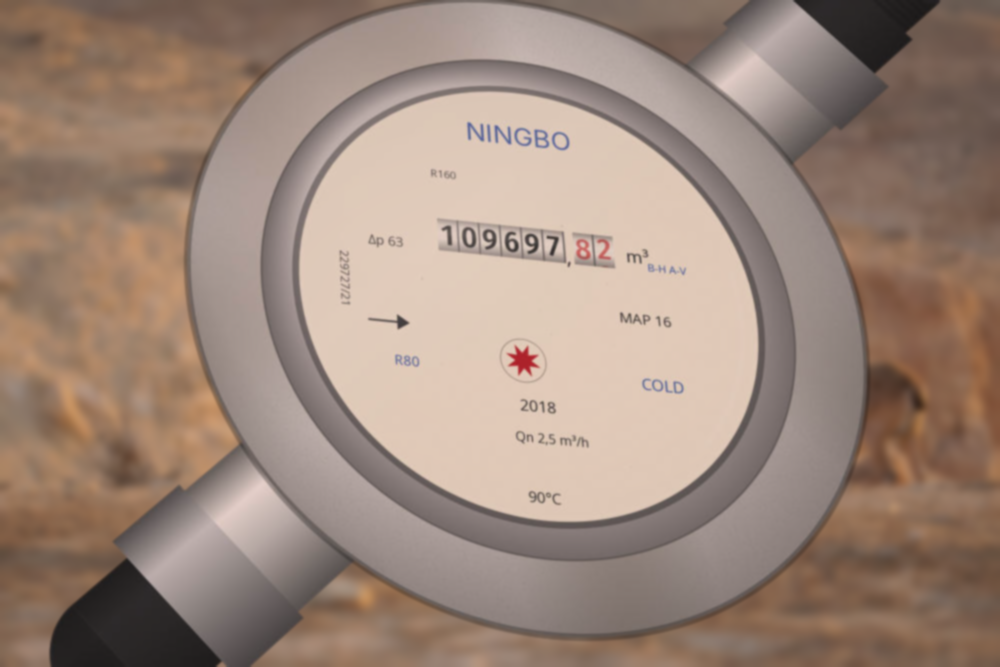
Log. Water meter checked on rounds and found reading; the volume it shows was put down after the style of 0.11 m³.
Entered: 109697.82 m³
